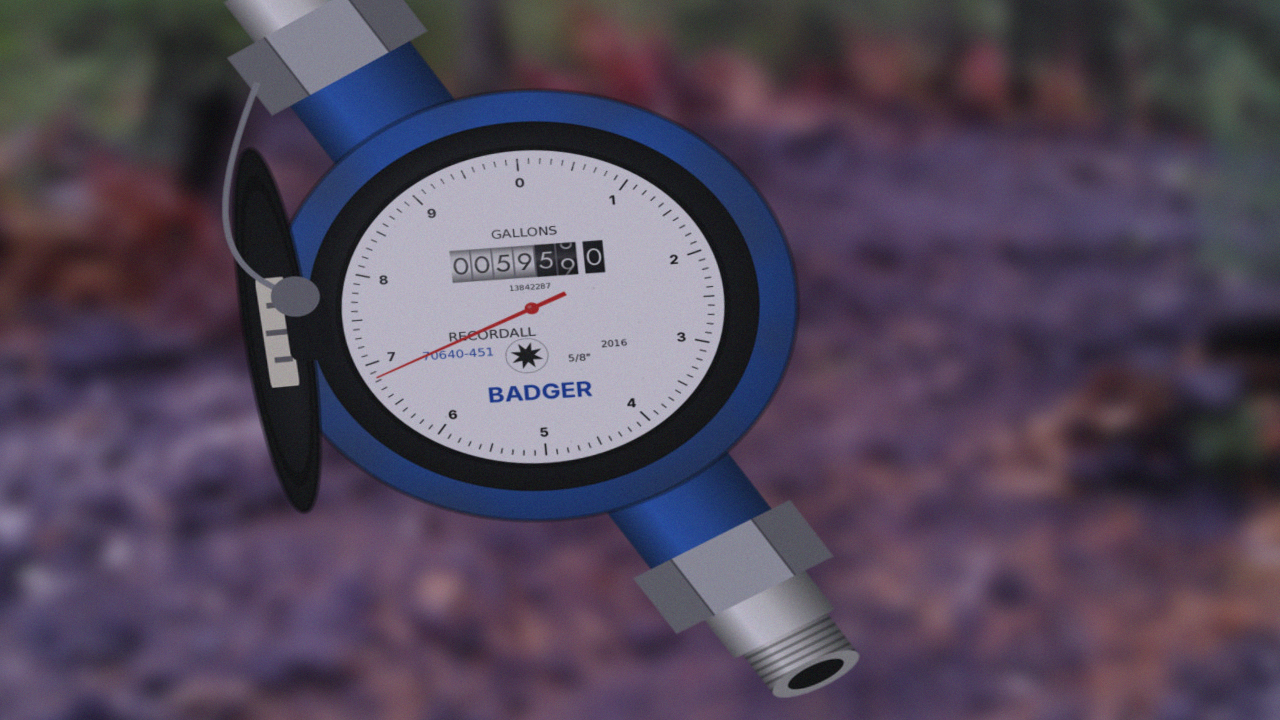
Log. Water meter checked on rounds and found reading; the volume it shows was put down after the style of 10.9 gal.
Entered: 59586.8 gal
